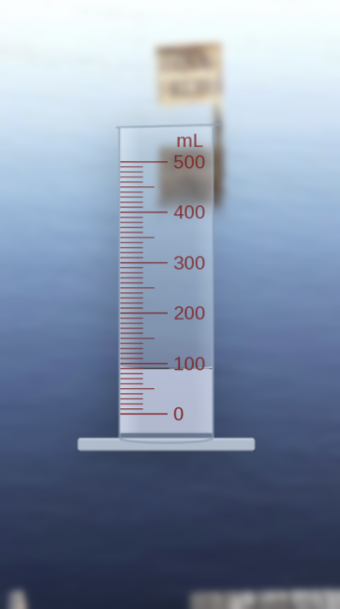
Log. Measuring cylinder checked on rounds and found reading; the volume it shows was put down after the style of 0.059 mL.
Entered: 90 mL
